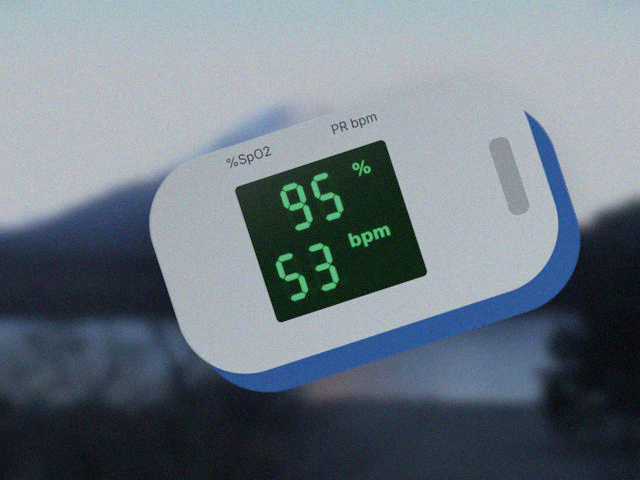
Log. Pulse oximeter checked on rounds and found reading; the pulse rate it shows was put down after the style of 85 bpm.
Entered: 53 bpm
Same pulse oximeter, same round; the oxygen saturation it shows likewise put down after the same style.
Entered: 95 %
